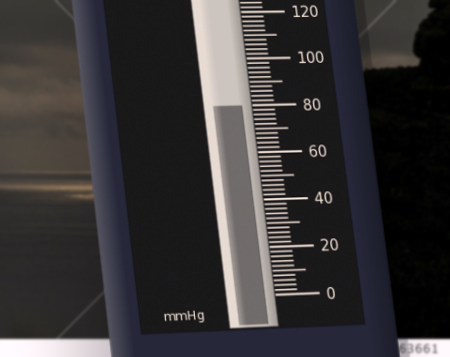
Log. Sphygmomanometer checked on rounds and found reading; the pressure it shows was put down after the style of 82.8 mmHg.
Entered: 80 mmHg
